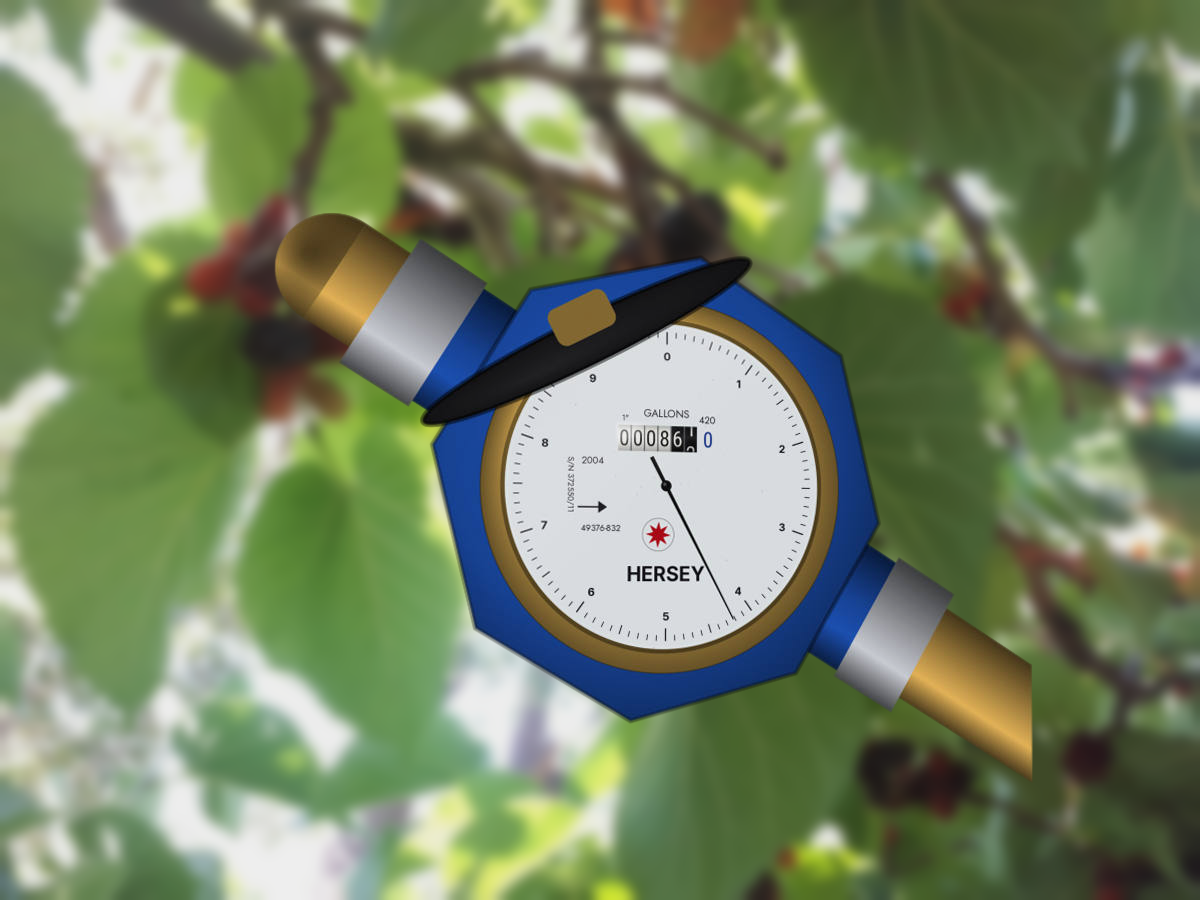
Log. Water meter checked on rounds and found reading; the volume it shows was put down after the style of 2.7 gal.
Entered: 8614.2 gal
